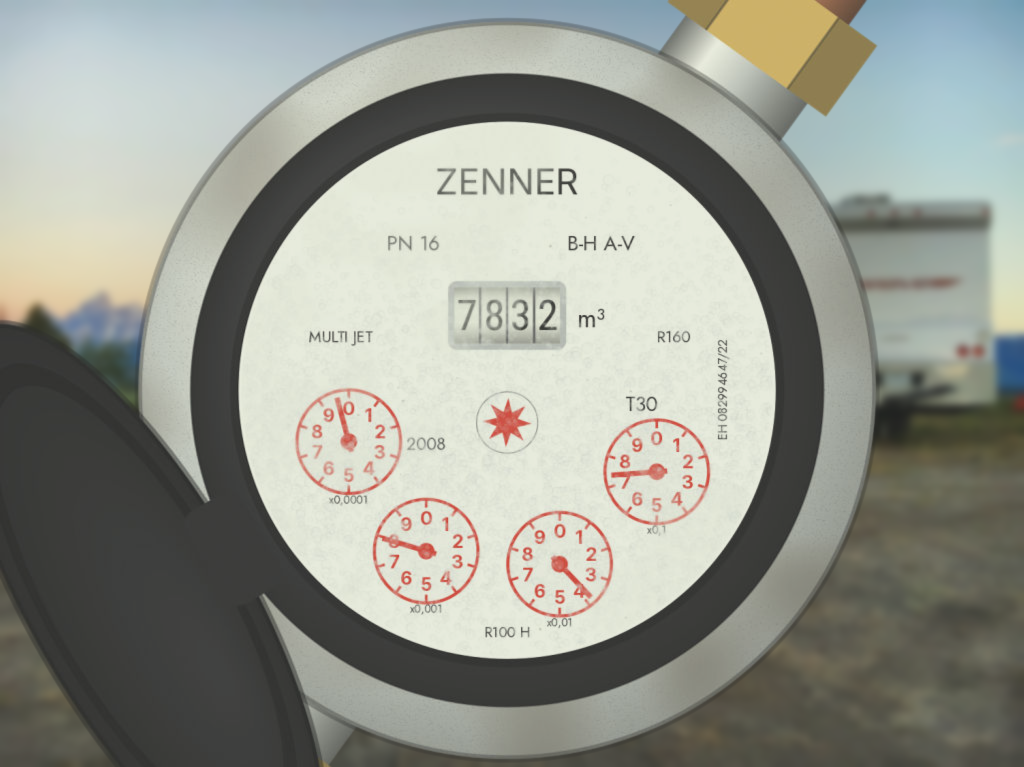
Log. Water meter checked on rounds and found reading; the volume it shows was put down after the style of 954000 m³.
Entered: 7832.7379 m³
